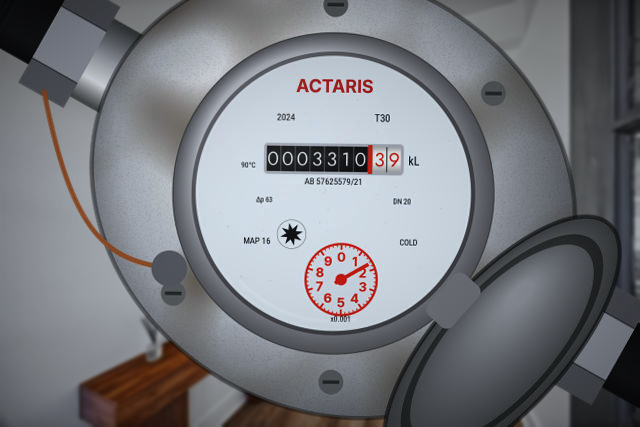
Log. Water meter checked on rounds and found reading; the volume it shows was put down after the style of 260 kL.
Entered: 3310.391 kL
